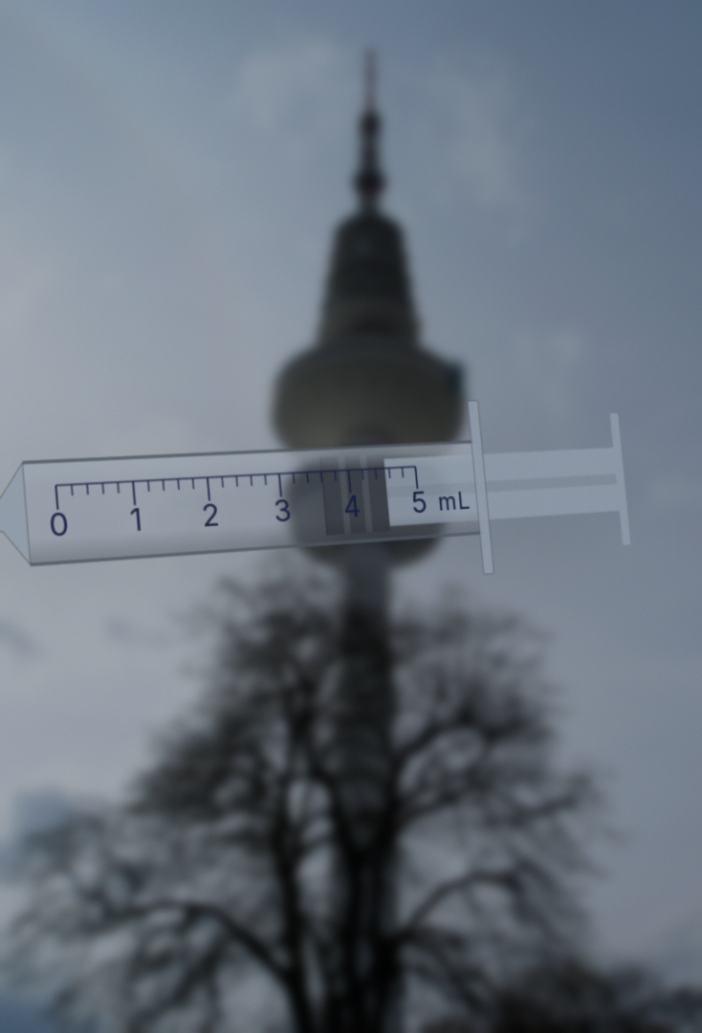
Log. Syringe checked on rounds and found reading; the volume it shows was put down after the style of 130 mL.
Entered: 3.6 mL
